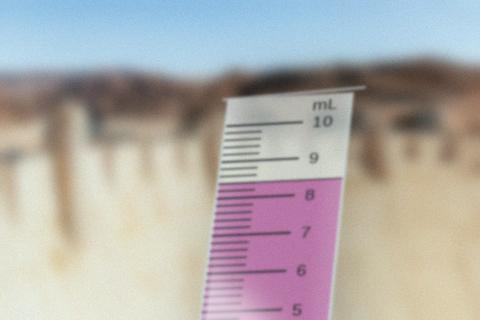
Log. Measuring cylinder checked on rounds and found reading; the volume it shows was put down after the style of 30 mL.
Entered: 8.4 mL
